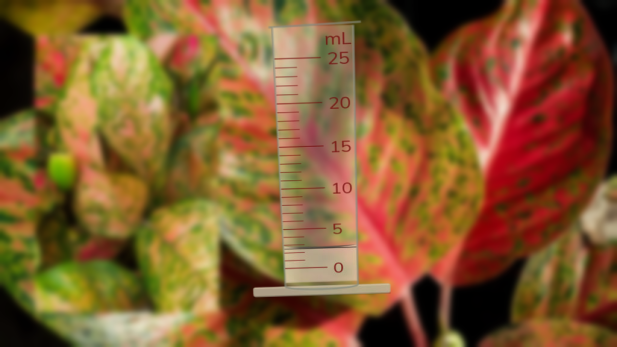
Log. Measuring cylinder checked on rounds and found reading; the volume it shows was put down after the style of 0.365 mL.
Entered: 2.5 mL
